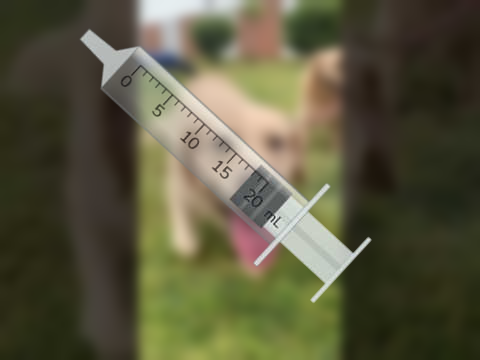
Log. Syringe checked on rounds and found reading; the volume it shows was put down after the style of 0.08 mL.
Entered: 18 mL
